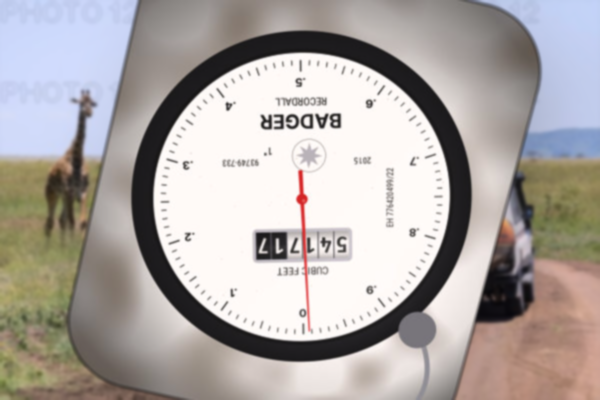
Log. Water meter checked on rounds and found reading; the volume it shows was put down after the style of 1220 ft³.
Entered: 541716.99 ft³
